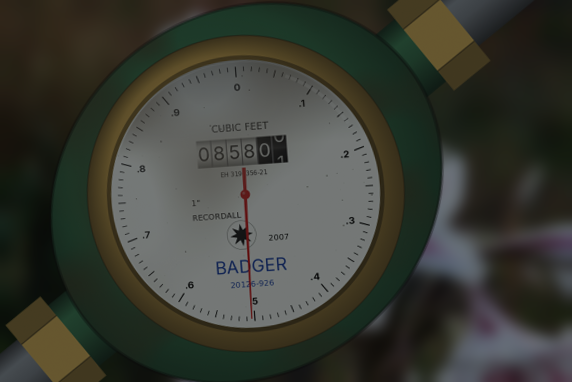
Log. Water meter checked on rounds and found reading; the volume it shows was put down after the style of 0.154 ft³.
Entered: 85800.50 ft³
